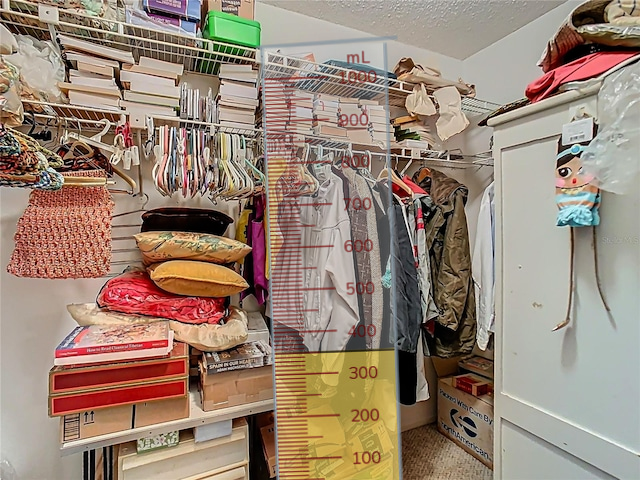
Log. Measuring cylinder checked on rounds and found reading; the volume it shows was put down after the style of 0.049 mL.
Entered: 350 mL
